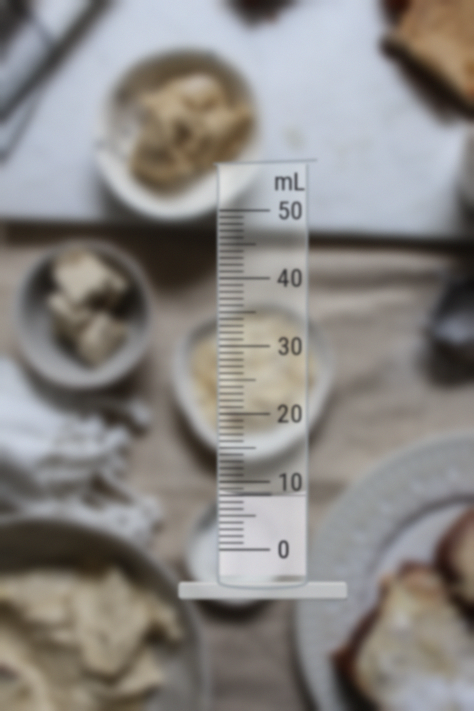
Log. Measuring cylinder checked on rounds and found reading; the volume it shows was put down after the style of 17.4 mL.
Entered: 8 mL
